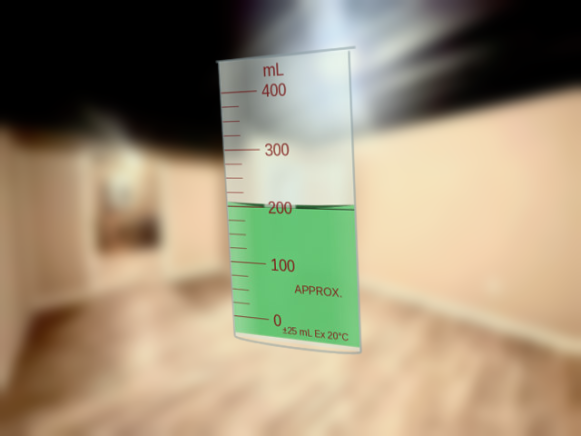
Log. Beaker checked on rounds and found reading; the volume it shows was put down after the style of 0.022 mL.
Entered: 200 mL
